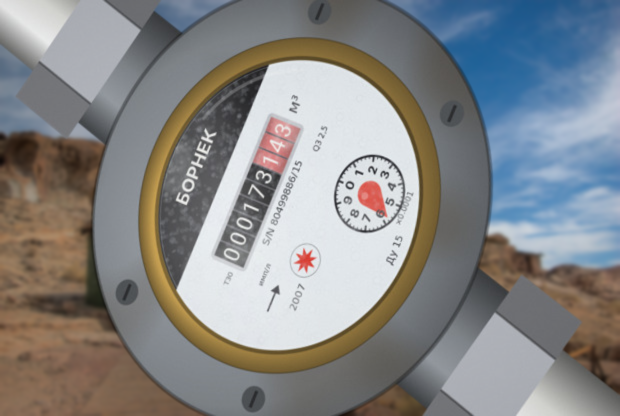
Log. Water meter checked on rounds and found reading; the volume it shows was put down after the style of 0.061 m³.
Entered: 173.1435 m³
